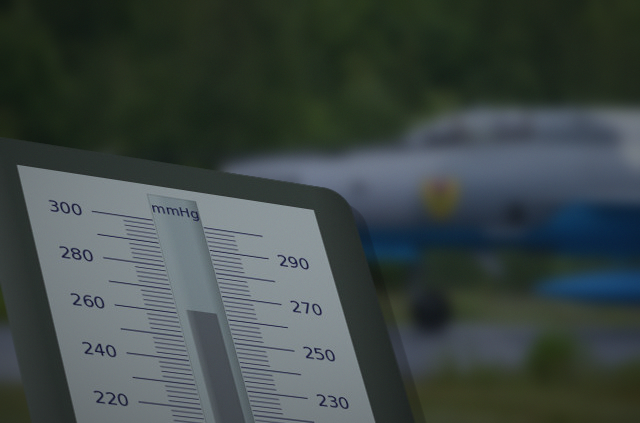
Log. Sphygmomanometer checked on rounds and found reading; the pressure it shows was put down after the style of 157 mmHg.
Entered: 262 mmHg
